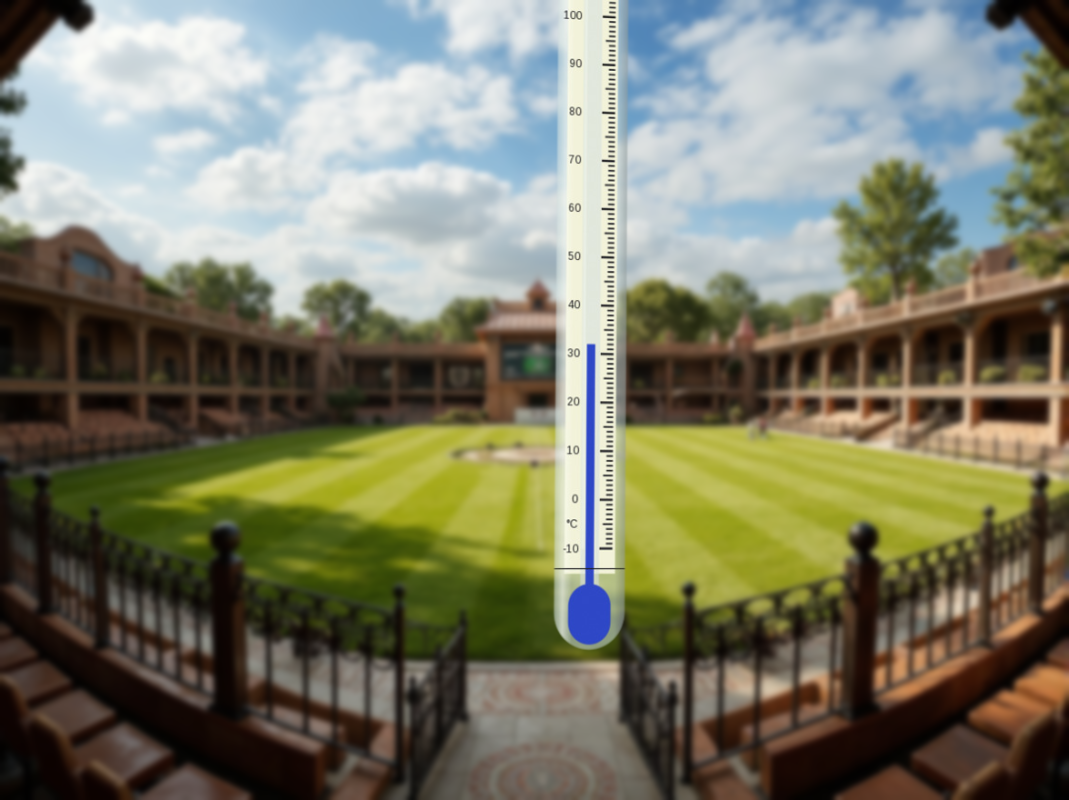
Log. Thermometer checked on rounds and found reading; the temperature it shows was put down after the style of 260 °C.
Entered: 32 °C
